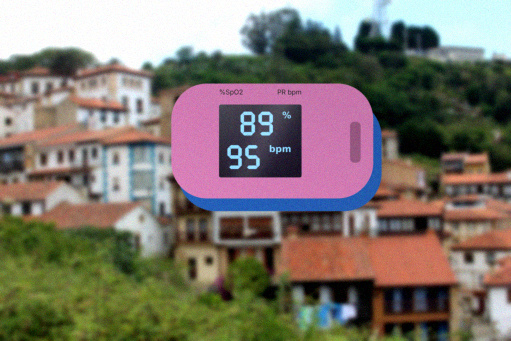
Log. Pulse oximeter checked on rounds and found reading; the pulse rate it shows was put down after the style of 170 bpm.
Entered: 95 bpm
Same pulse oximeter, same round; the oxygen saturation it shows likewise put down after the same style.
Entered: 89 %
